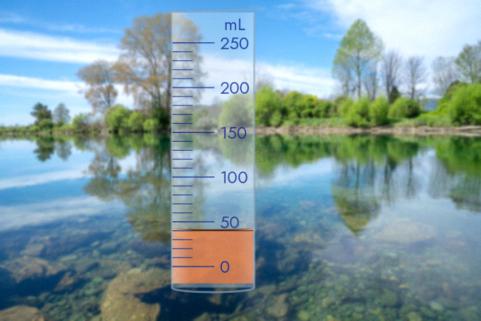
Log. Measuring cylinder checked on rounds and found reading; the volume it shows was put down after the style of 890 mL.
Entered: 40 mL
